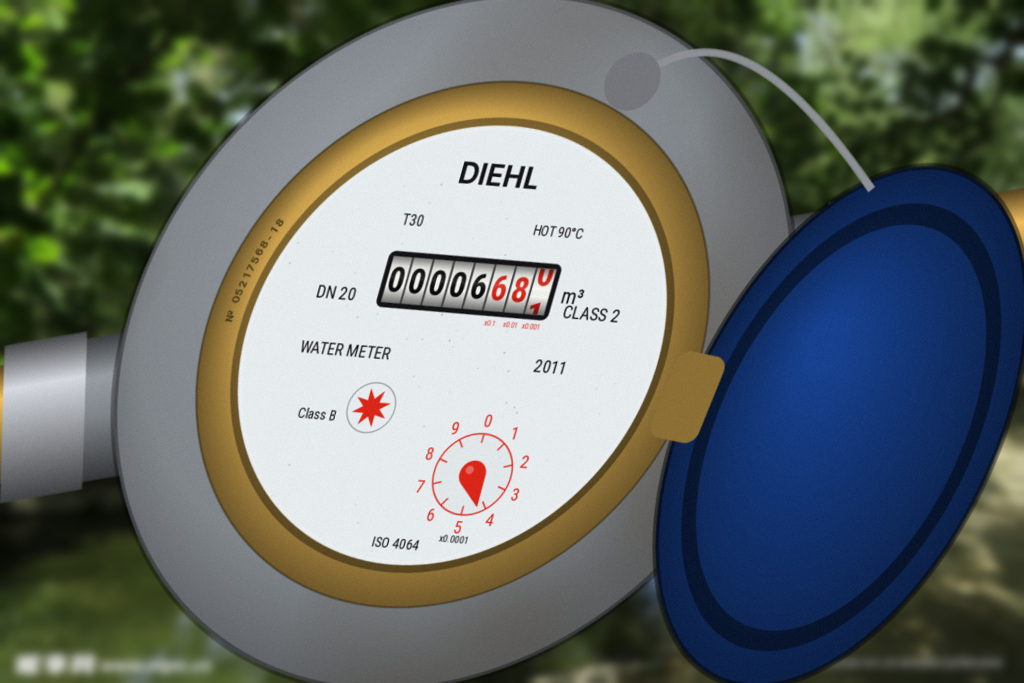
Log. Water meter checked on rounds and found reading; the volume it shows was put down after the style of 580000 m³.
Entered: 6.6804 m³
